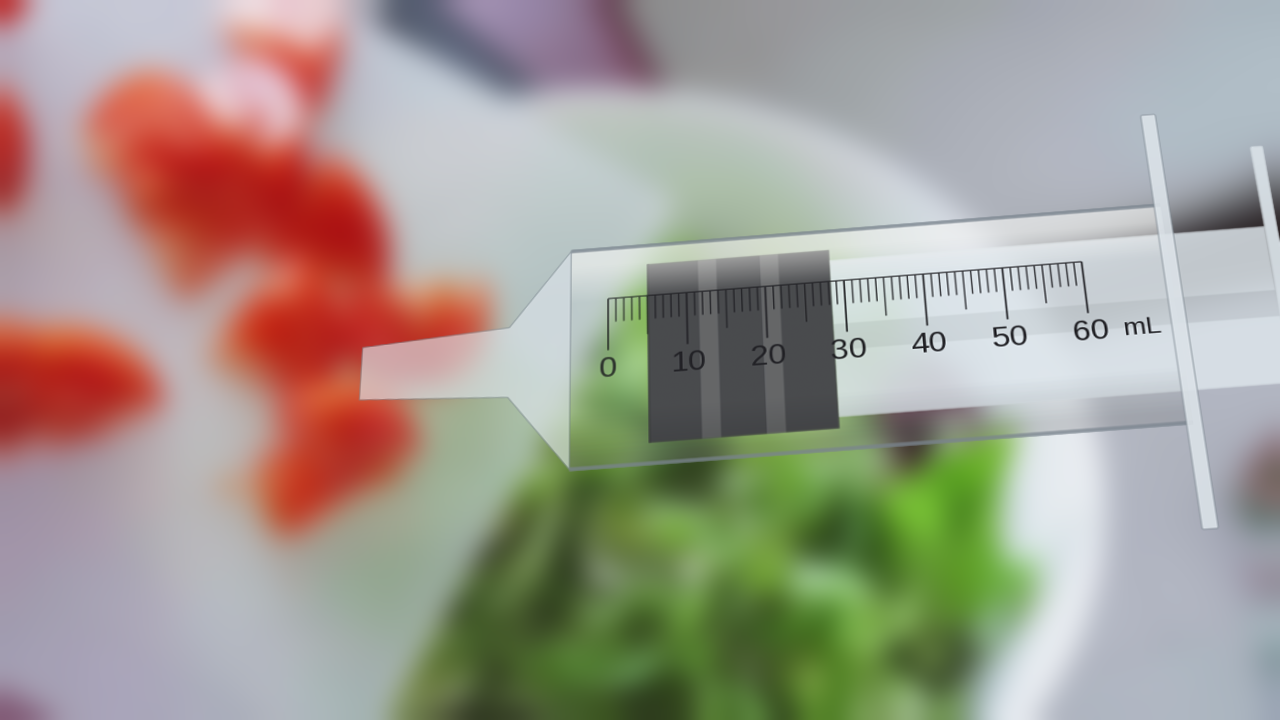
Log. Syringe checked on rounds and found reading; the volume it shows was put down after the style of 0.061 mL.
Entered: 5 mL
